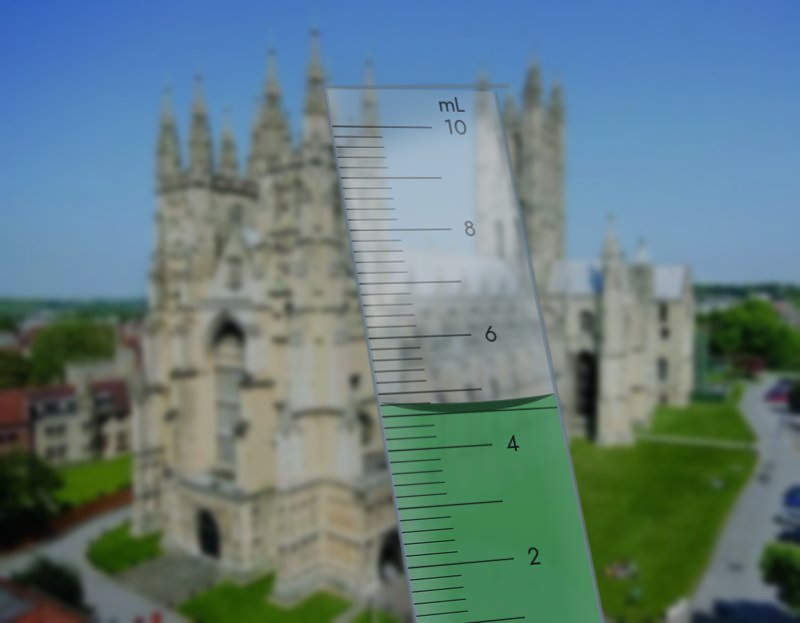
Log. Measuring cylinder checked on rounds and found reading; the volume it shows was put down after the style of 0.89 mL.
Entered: 4.6 mL
